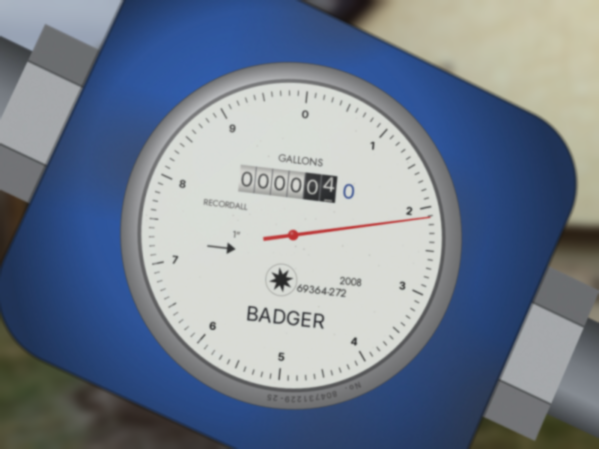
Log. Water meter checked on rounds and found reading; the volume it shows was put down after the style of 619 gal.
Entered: 42.1 gal
